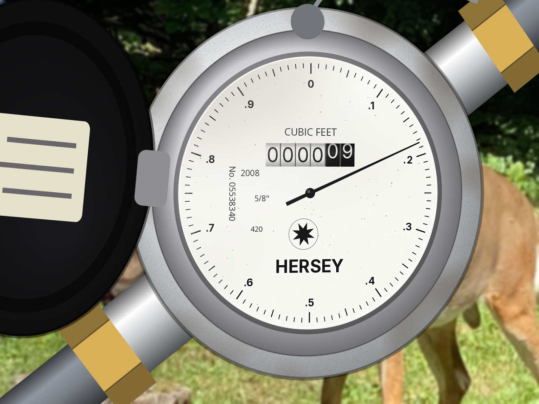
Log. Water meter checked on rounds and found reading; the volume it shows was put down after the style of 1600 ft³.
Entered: 9.18 ft³
